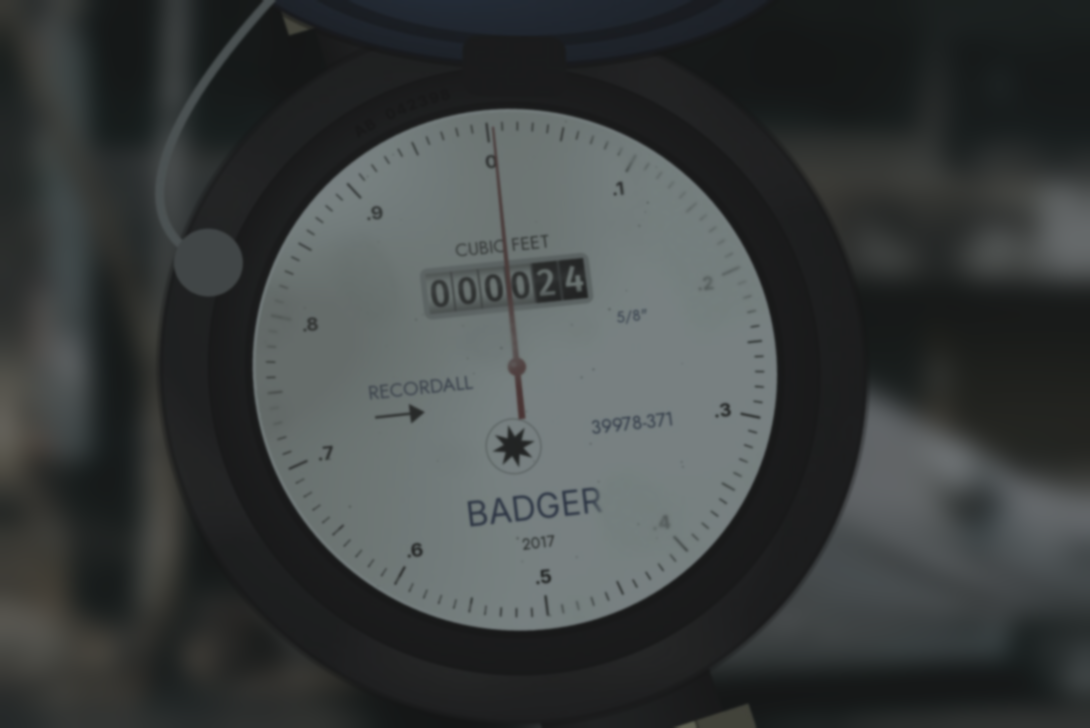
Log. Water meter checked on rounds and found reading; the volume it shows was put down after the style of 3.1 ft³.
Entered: 24.00 ft³
